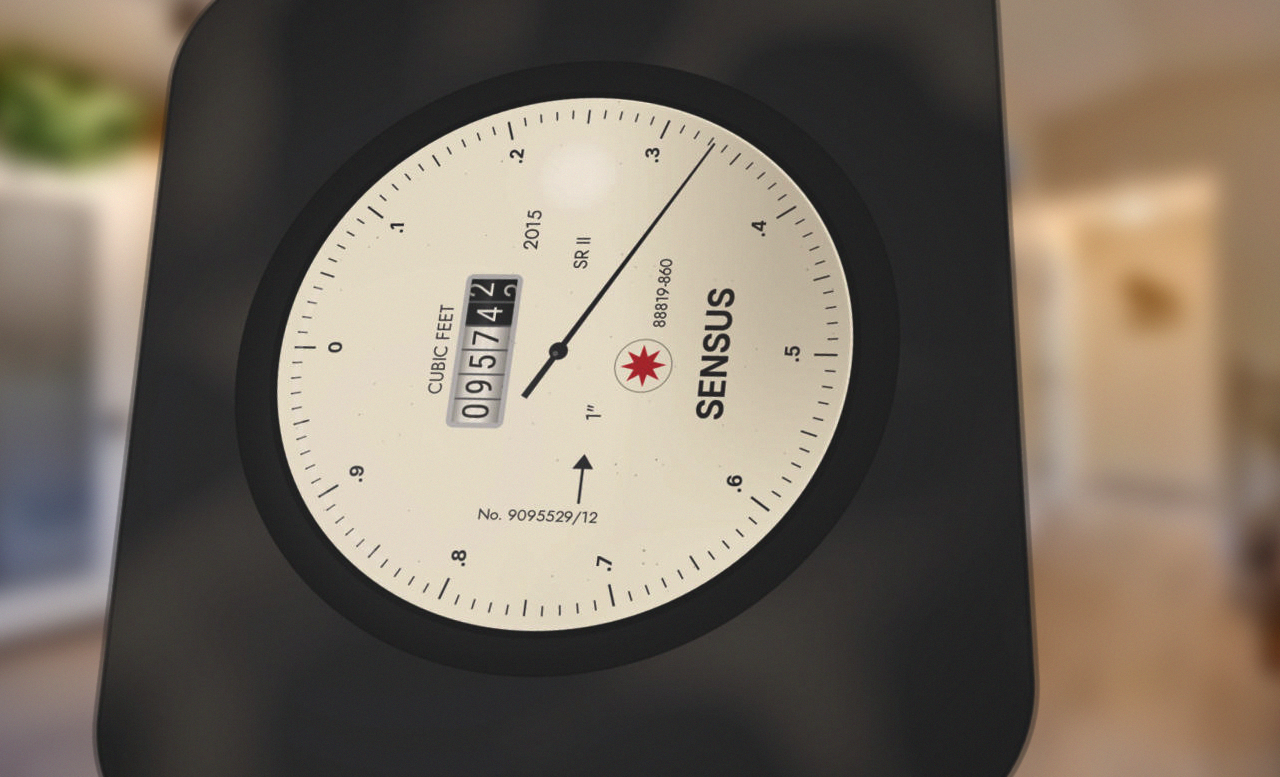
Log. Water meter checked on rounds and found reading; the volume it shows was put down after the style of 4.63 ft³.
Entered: 95742.33 ft³
